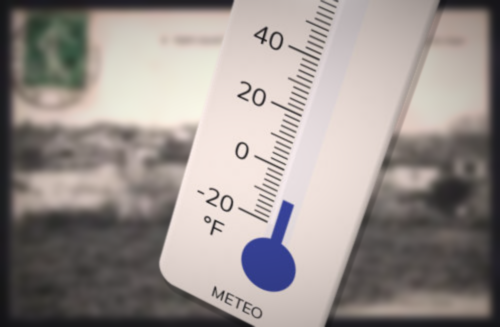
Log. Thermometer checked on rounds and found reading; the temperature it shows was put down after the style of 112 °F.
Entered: -10 °F
